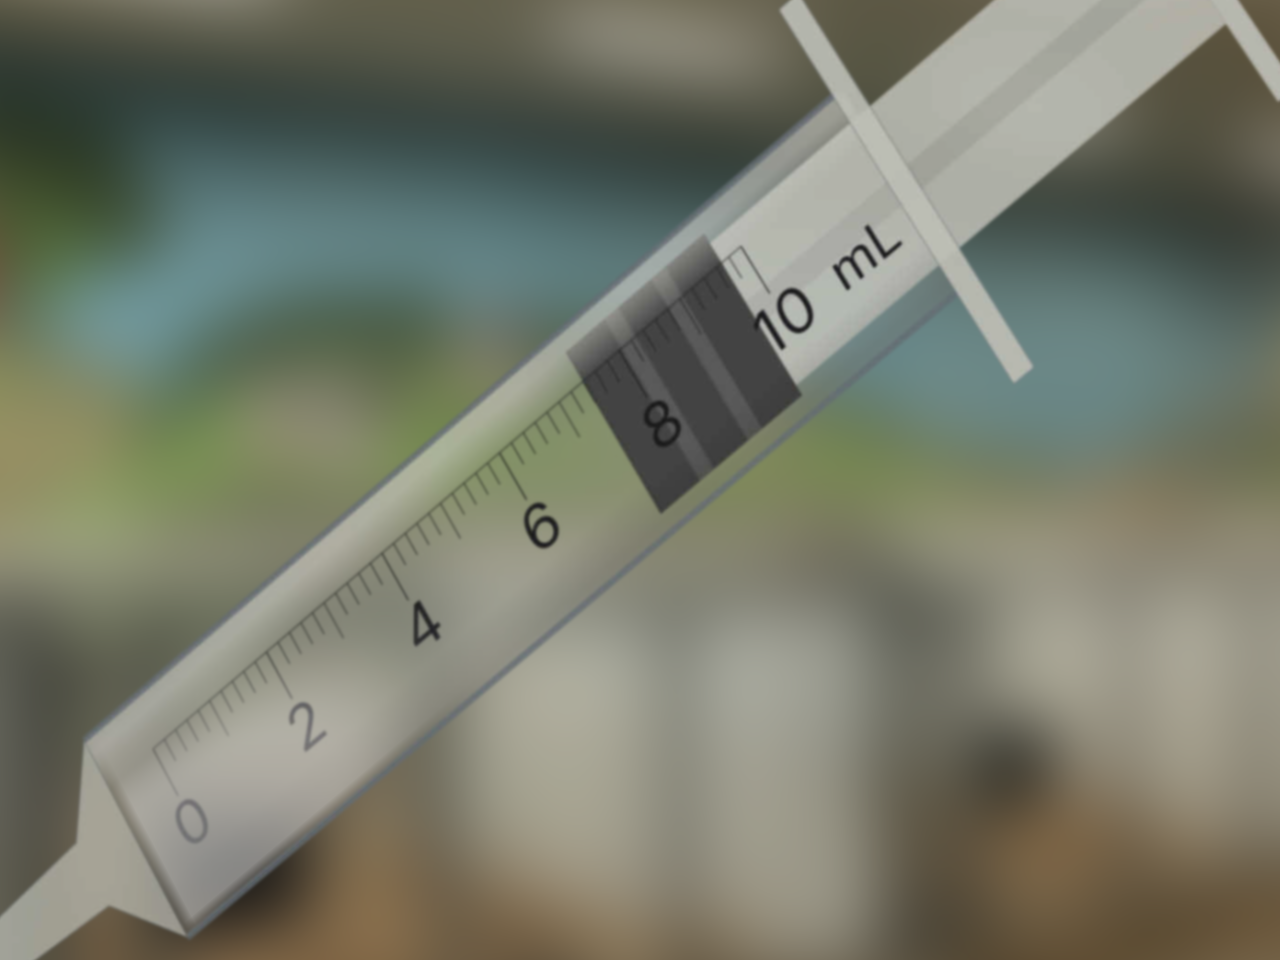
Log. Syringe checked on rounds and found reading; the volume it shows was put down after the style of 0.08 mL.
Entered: 7.4 mL
